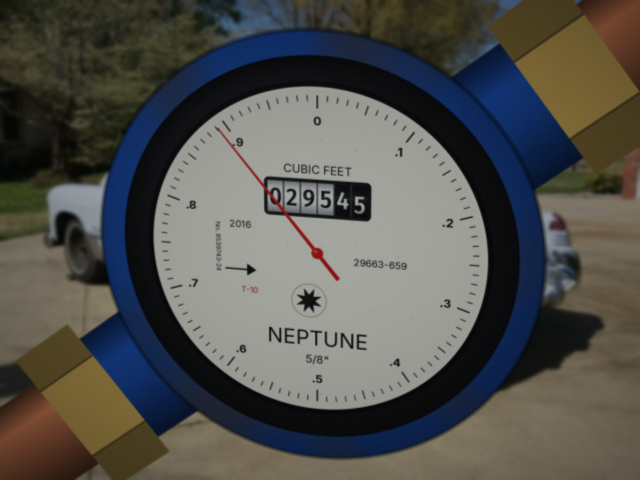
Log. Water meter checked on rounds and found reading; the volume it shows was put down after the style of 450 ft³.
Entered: 29544.89 ft³
